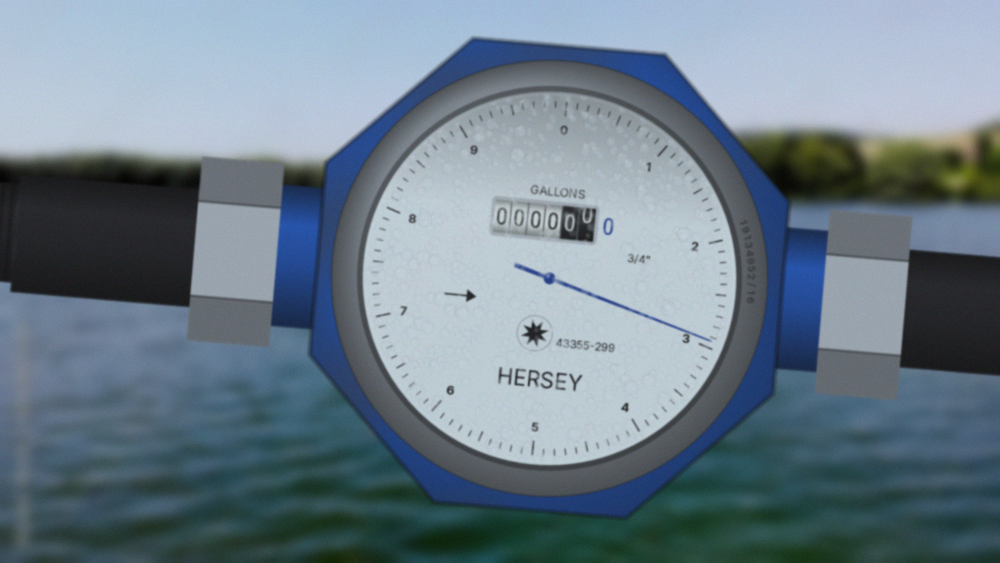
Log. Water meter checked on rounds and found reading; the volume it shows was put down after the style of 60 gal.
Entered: 2.9 gal
